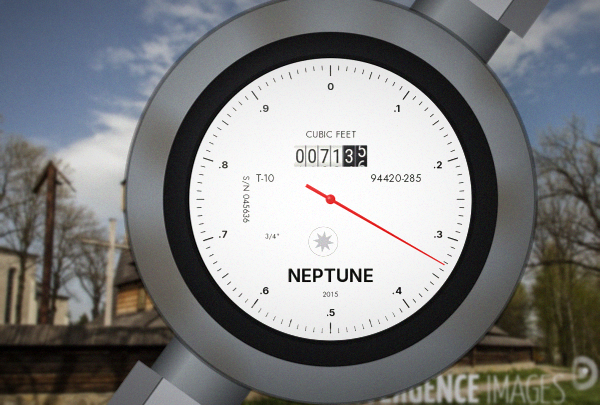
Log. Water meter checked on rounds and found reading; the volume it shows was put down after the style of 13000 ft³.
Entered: 7135.33 ft³
